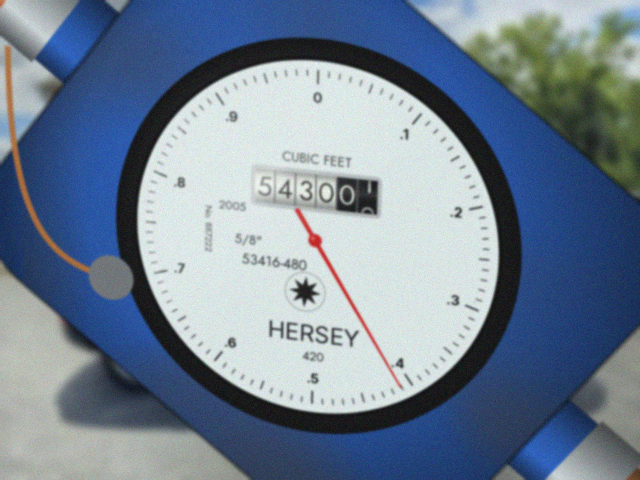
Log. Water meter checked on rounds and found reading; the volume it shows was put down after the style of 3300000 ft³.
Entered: 543001.41 ft³
